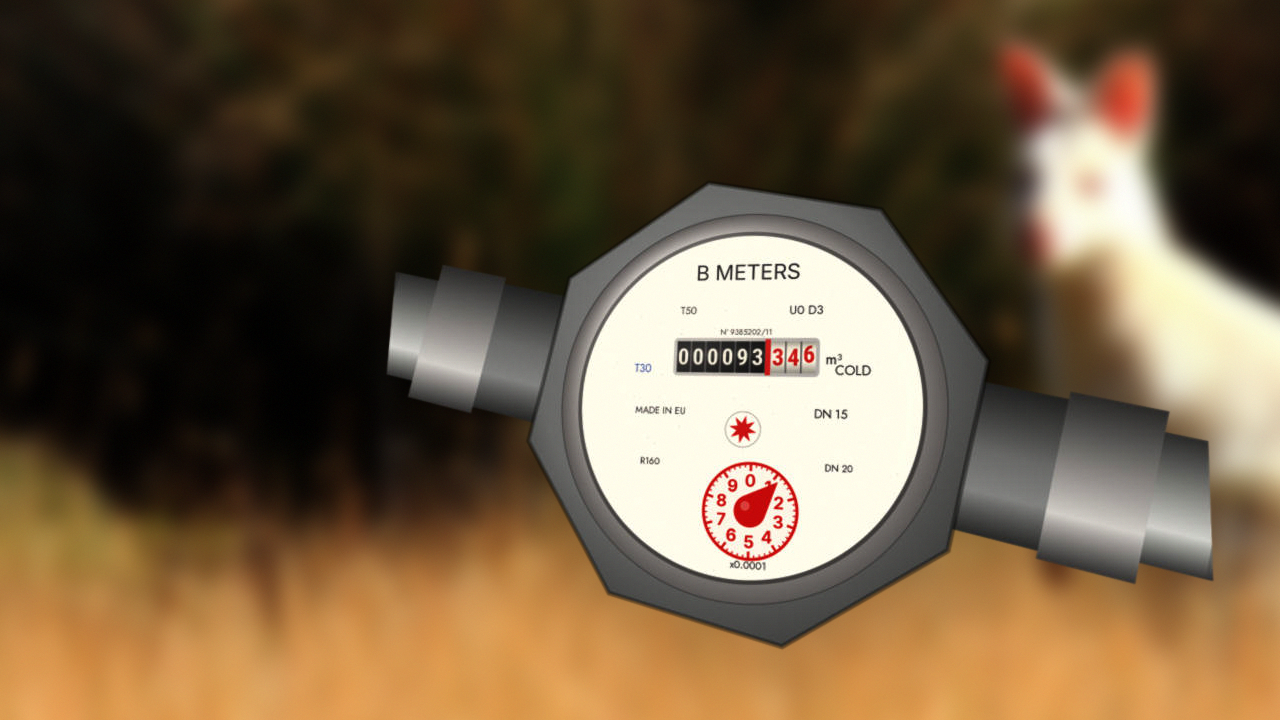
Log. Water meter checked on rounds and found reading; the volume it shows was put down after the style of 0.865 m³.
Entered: 93.3461 m³
